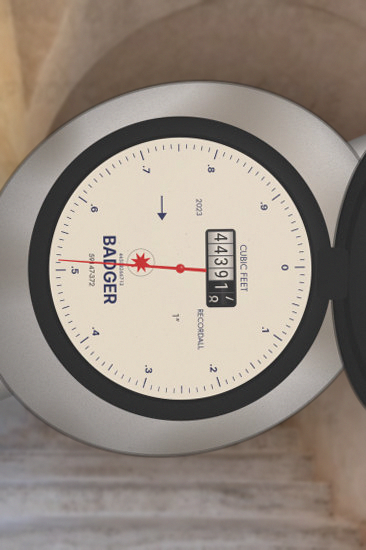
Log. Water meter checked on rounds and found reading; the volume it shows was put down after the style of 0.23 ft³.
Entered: 443917.51 ft³
